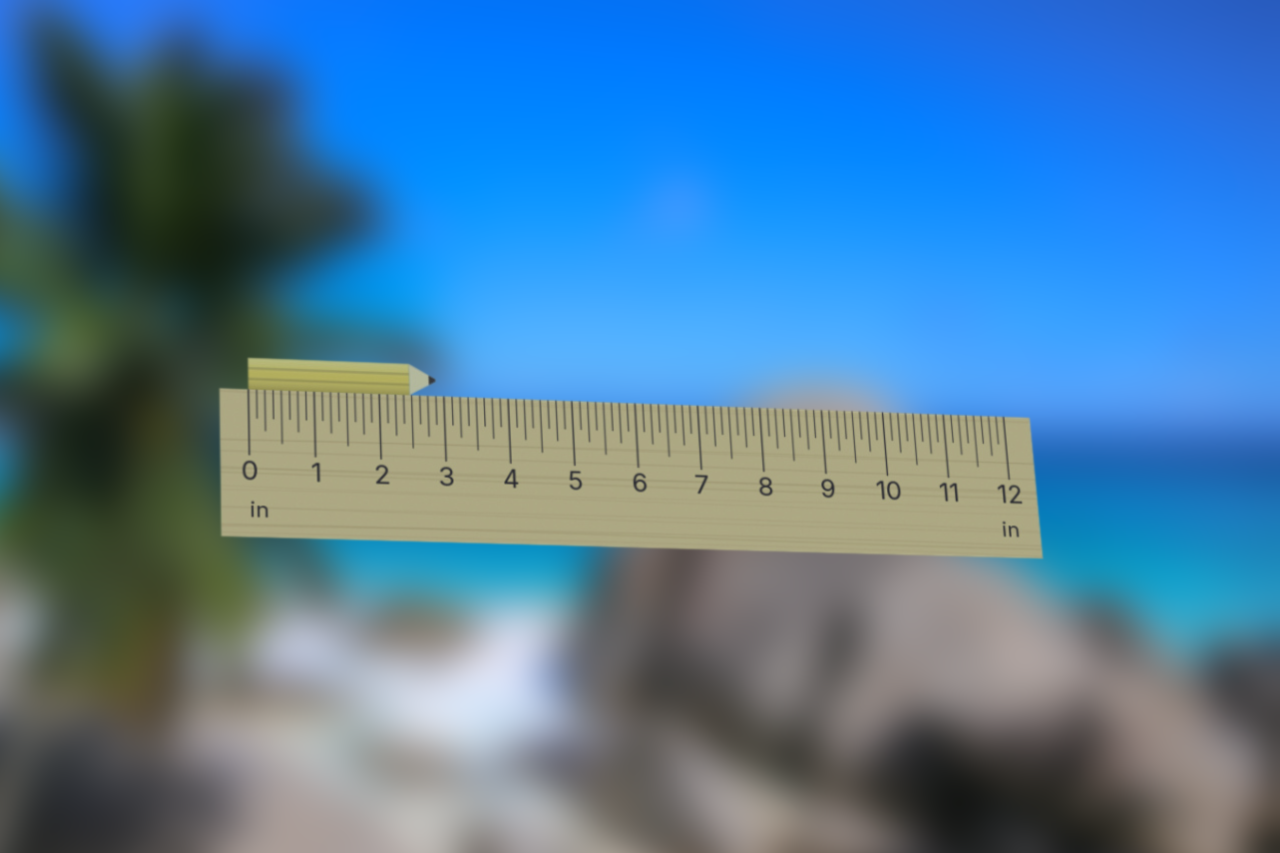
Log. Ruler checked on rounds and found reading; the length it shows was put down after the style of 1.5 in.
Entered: 2.875 in
